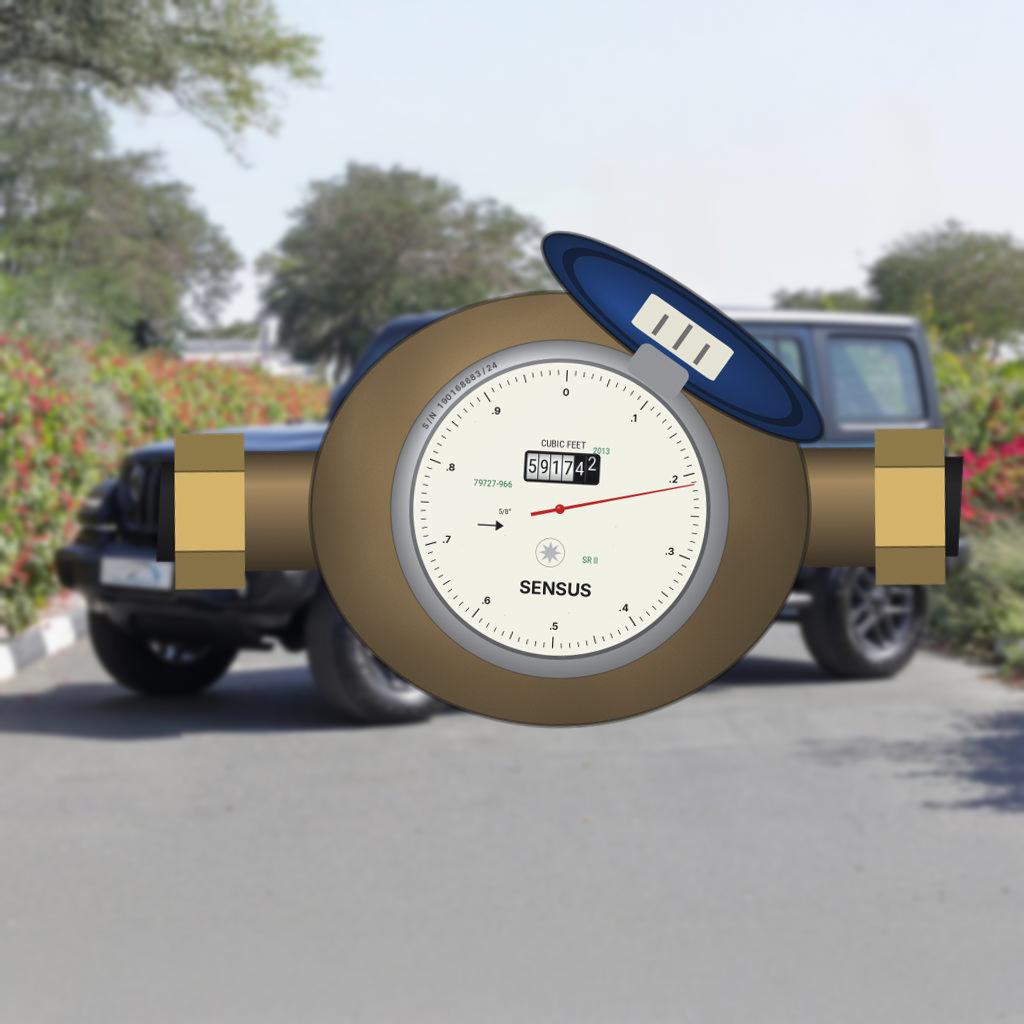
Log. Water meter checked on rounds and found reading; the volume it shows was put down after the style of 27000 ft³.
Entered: 591742.21 ft³
